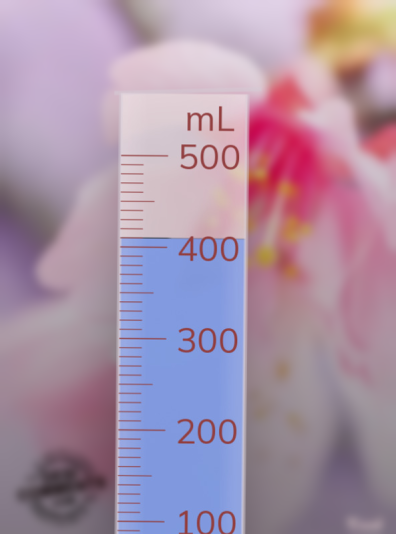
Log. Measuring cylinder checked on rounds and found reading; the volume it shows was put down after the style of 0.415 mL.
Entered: 410 mL
